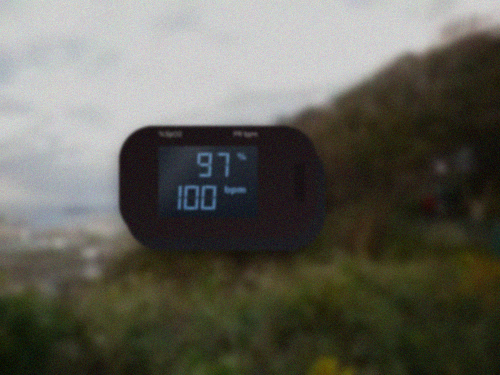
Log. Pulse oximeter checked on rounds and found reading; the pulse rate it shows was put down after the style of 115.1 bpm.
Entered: 100 bpm
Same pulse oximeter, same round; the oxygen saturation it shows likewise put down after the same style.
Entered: 97 %
